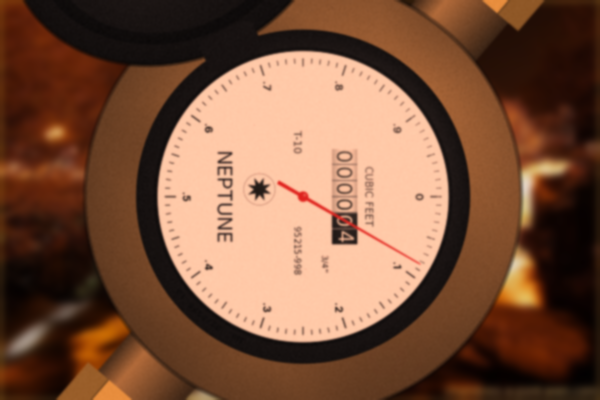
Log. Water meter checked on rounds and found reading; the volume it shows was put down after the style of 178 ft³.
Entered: 4.08 ft³
